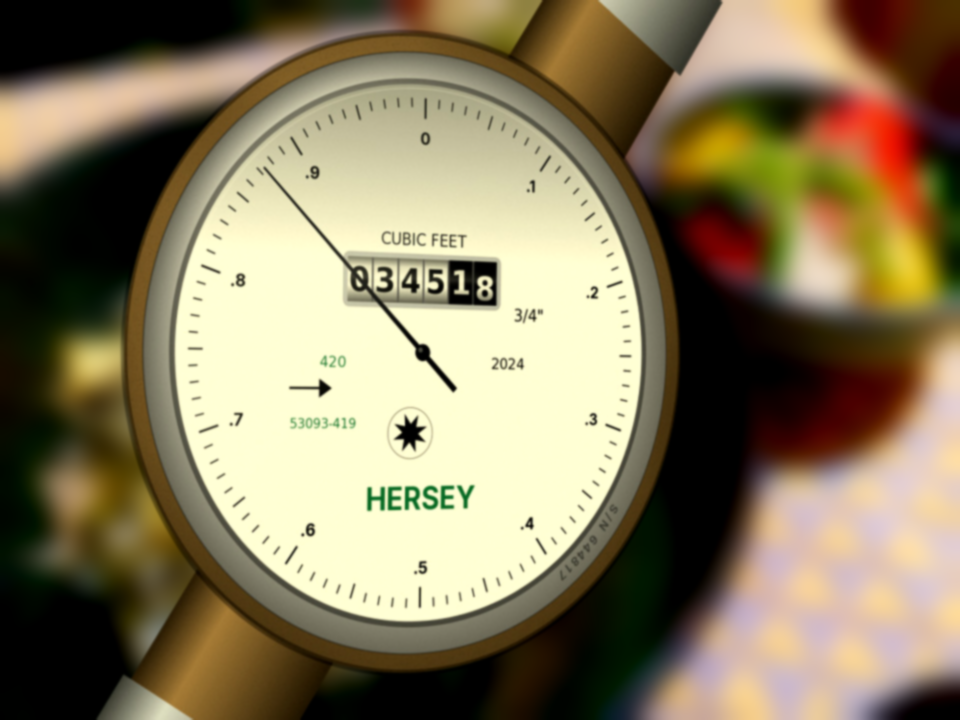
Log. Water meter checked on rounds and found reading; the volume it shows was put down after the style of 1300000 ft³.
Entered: 34517.87 ft³
